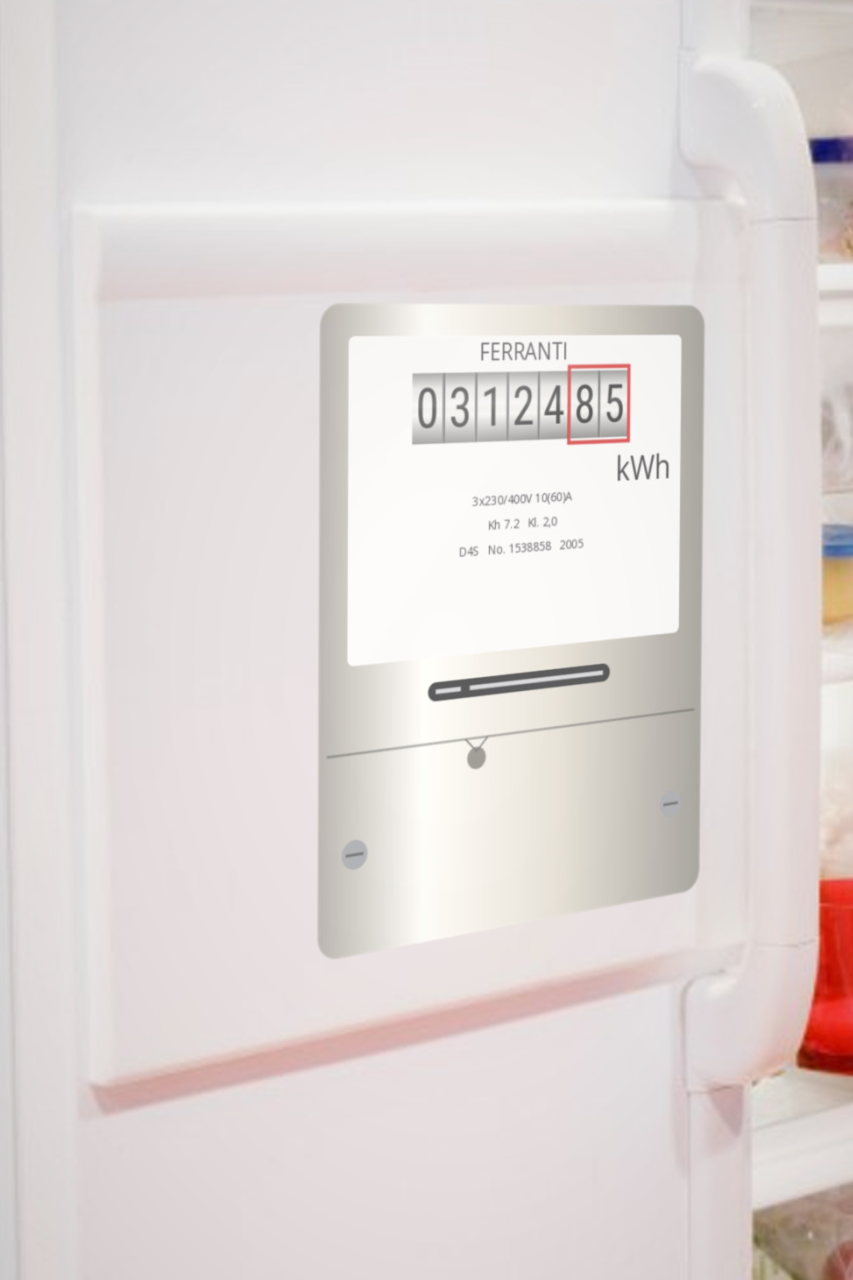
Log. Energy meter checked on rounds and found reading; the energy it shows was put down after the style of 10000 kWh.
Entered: 3124.85 kWh
